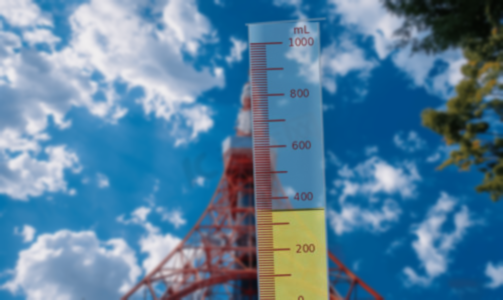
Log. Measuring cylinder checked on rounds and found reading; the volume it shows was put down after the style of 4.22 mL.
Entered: 350 mL
